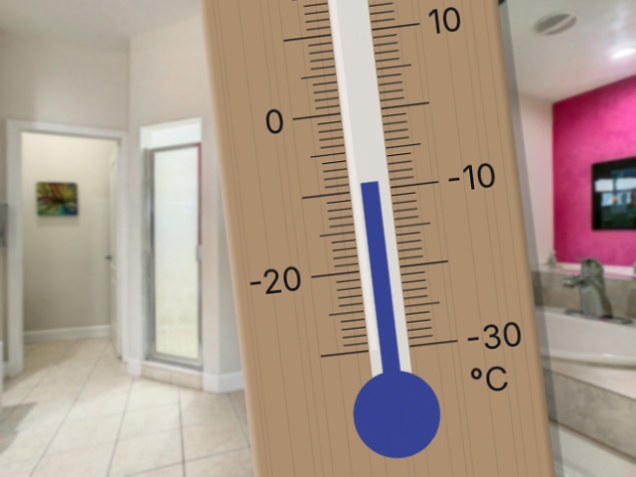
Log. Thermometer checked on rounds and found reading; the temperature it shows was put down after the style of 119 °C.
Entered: -9 °C
